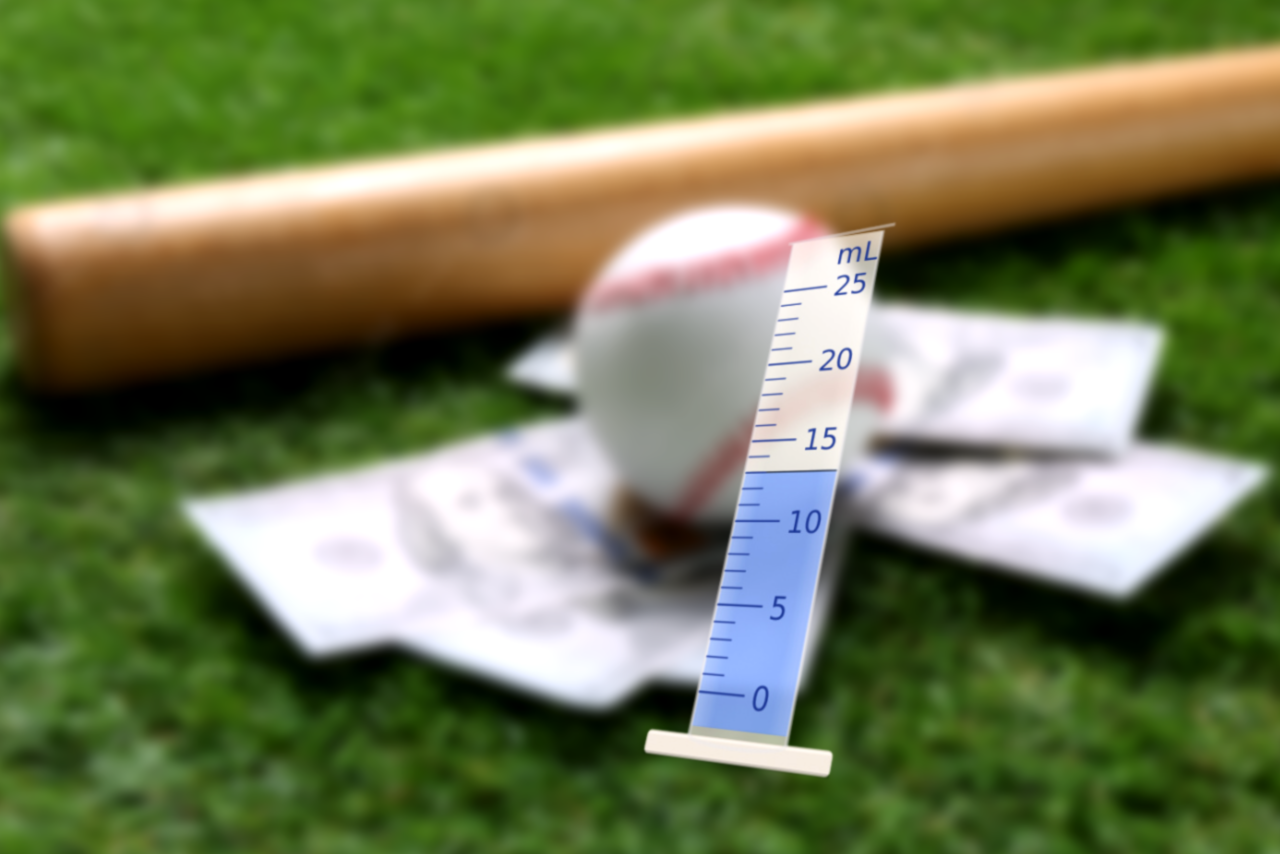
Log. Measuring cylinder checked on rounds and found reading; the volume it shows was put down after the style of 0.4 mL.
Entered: 13 mL
